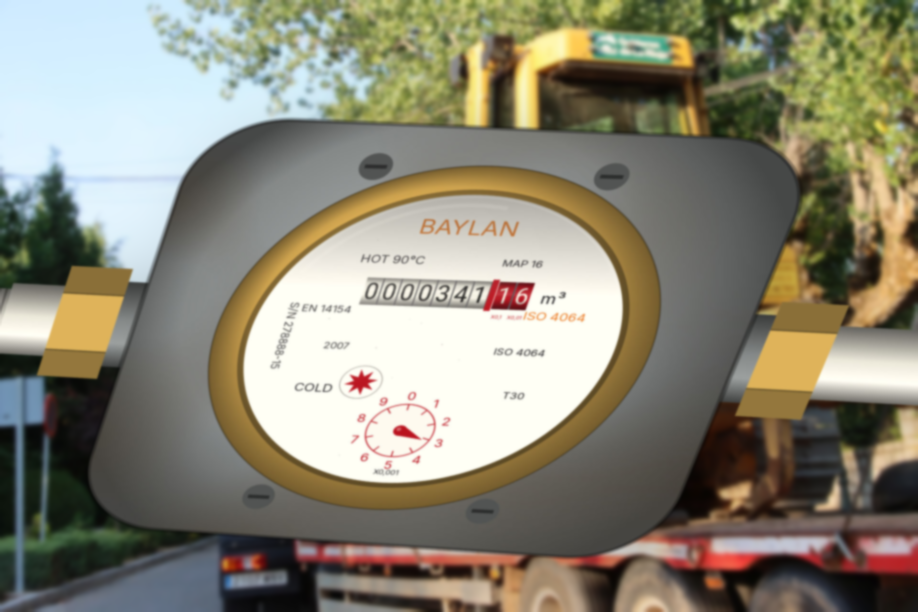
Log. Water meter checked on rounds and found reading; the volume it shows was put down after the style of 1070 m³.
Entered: 341.163 m³
